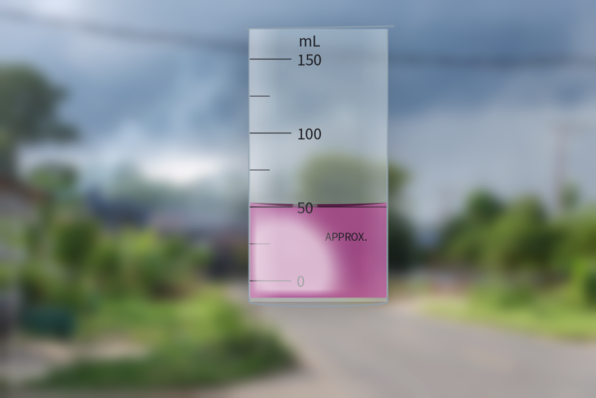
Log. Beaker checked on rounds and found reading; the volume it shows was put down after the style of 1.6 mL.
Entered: 50 mL
